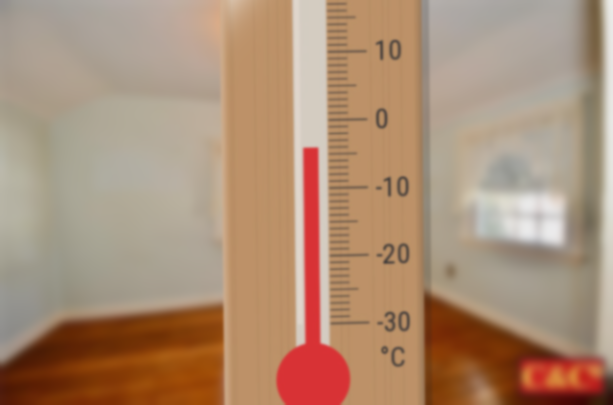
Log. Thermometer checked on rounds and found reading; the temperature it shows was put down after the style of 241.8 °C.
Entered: -4 °C
